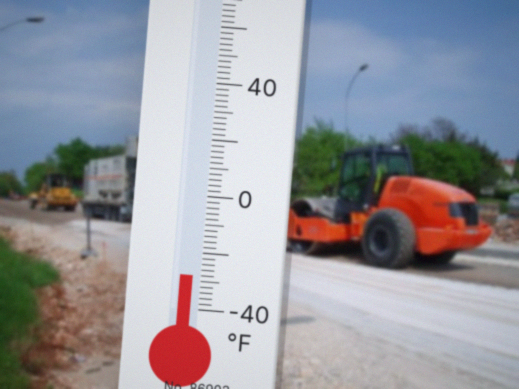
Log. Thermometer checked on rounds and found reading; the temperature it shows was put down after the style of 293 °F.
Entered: -28 °F
